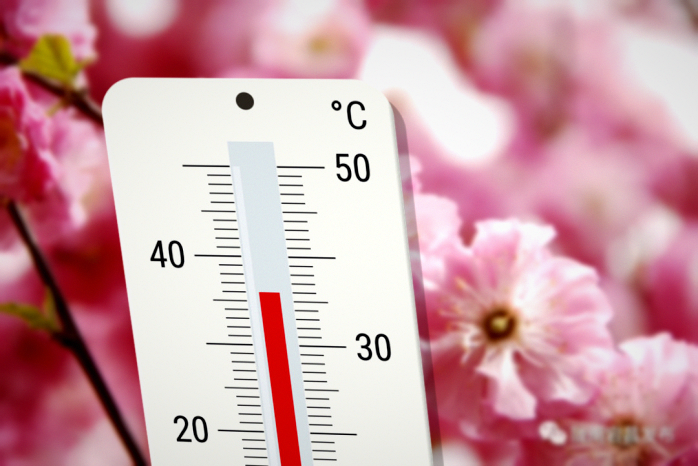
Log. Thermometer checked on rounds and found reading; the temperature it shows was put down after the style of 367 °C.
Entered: 36 °C
